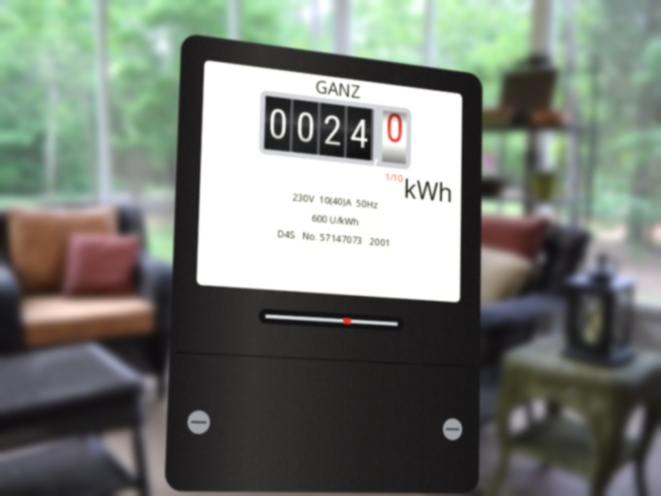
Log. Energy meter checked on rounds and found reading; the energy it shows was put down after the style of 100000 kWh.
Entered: 24.0 kWh
